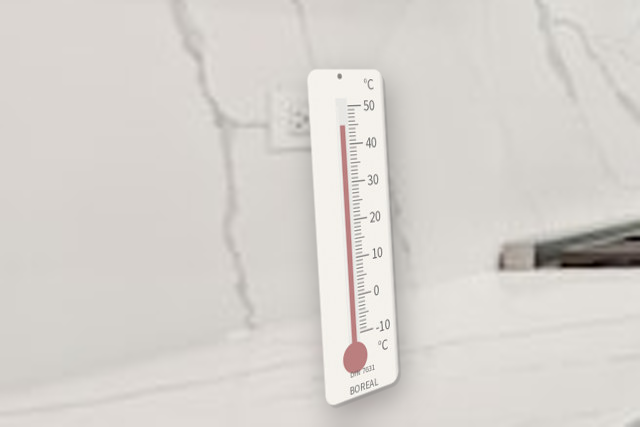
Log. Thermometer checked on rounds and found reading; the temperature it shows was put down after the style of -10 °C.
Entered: 45 °C
